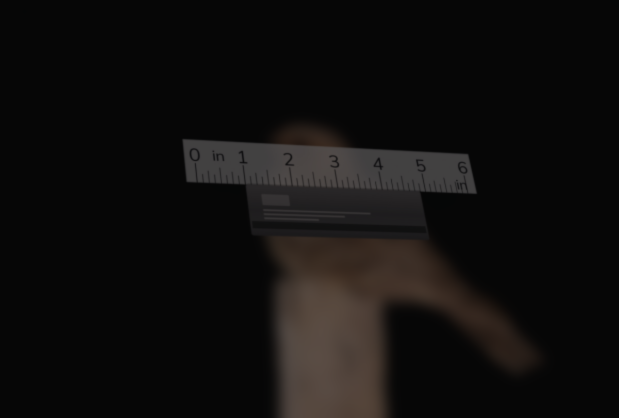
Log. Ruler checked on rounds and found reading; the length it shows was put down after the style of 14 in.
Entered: 3.875 in
